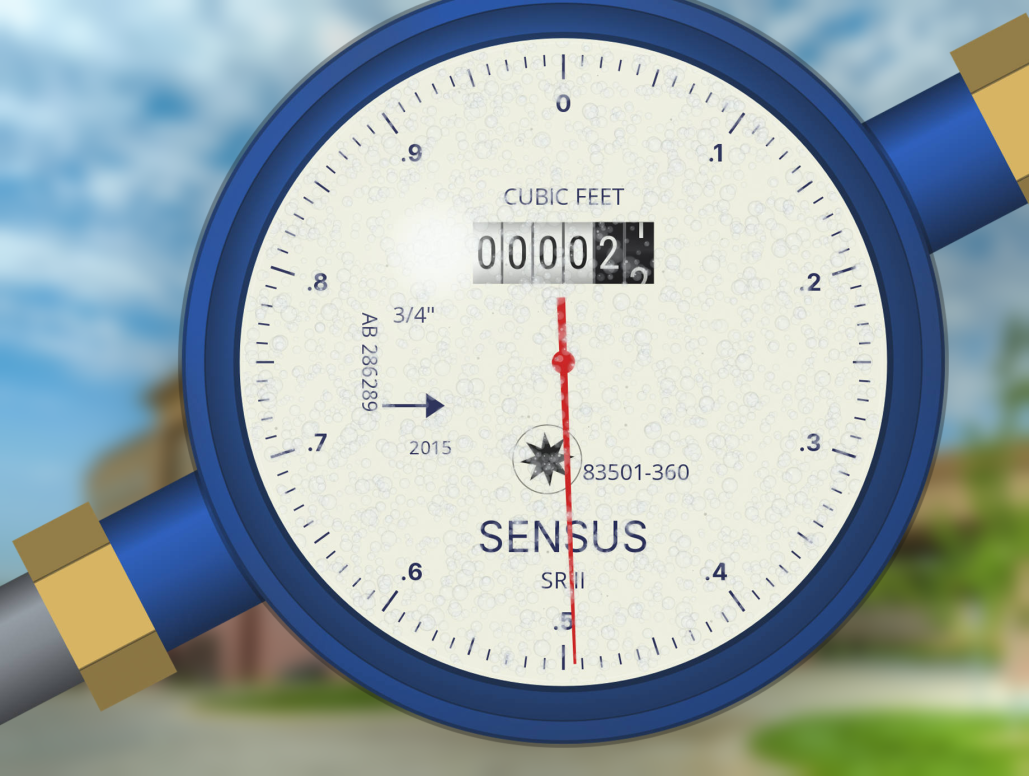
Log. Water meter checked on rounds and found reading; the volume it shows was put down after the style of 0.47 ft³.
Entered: 21.49 ft³
